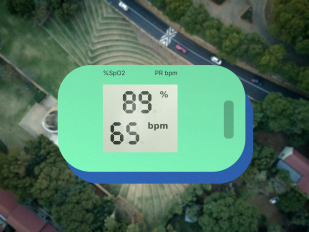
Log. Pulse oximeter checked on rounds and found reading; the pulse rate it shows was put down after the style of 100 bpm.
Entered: 65 bpm
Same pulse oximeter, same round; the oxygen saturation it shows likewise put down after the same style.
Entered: 89 %
